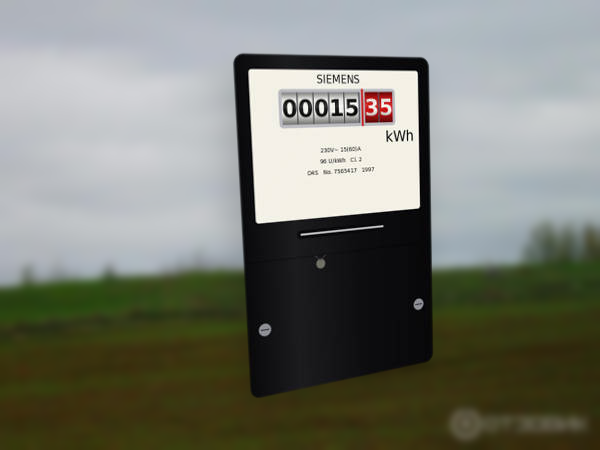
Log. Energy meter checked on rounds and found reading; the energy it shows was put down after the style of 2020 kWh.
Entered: 15.35 kWh
